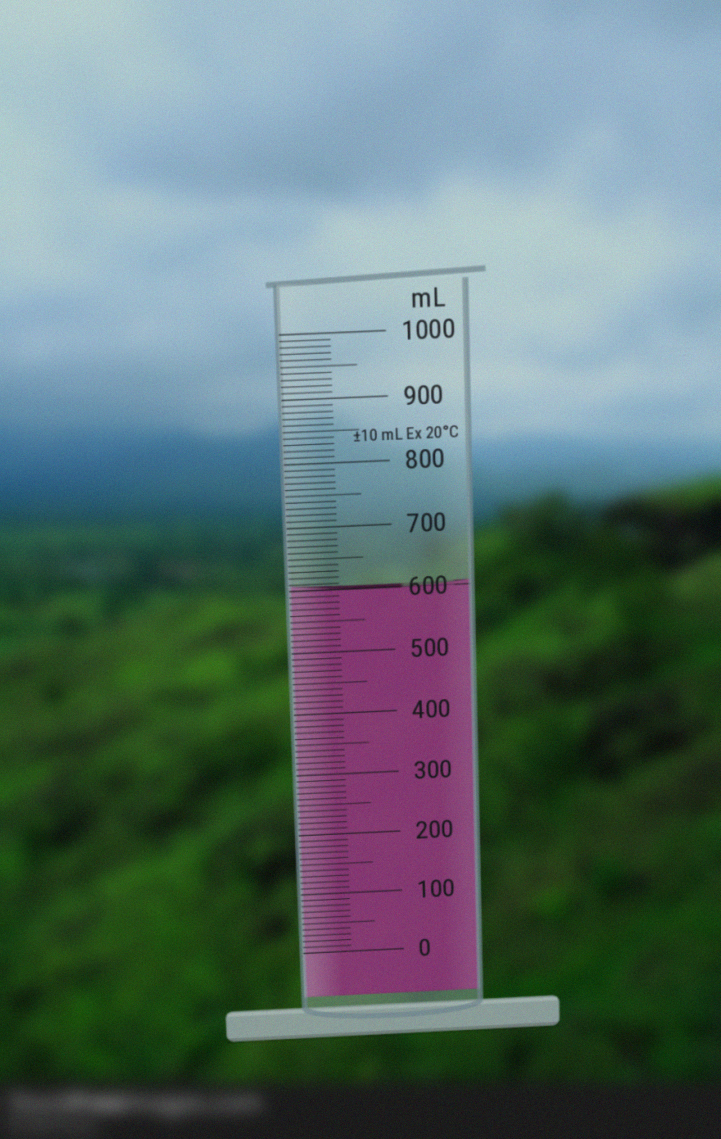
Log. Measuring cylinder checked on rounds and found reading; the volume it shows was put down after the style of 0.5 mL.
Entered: 600 mL
